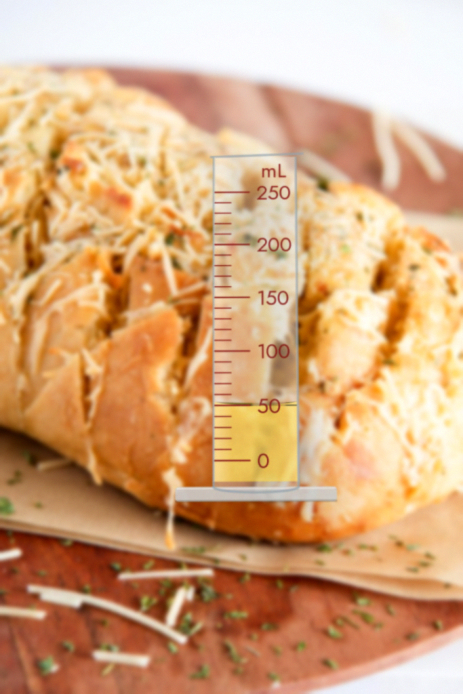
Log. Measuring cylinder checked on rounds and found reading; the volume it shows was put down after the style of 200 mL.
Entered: 50 mL
